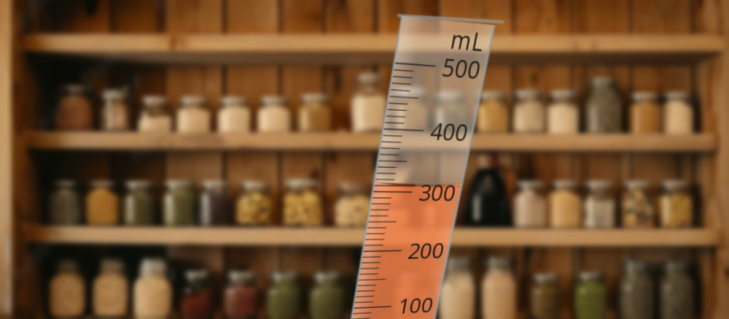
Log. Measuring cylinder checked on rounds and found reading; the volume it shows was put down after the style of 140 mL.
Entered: 310 mL
